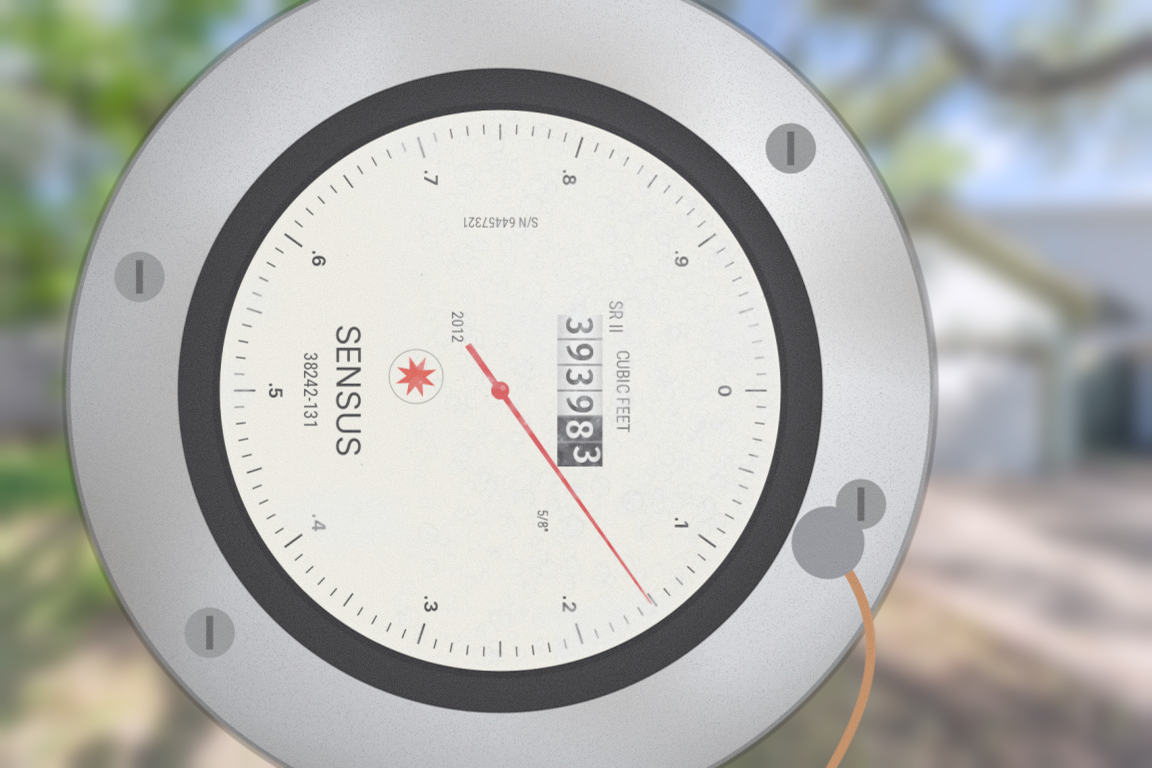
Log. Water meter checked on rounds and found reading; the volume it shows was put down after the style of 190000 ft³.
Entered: 393983.15 ft³
